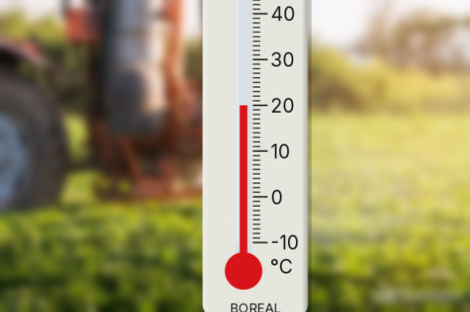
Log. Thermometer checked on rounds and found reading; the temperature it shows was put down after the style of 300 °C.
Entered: 20 °C
